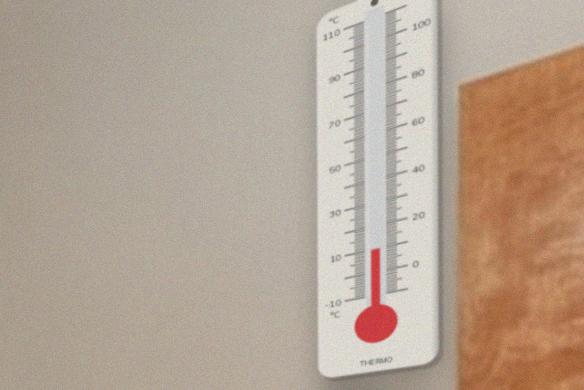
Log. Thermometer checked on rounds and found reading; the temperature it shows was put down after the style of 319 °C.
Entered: 10 °C
